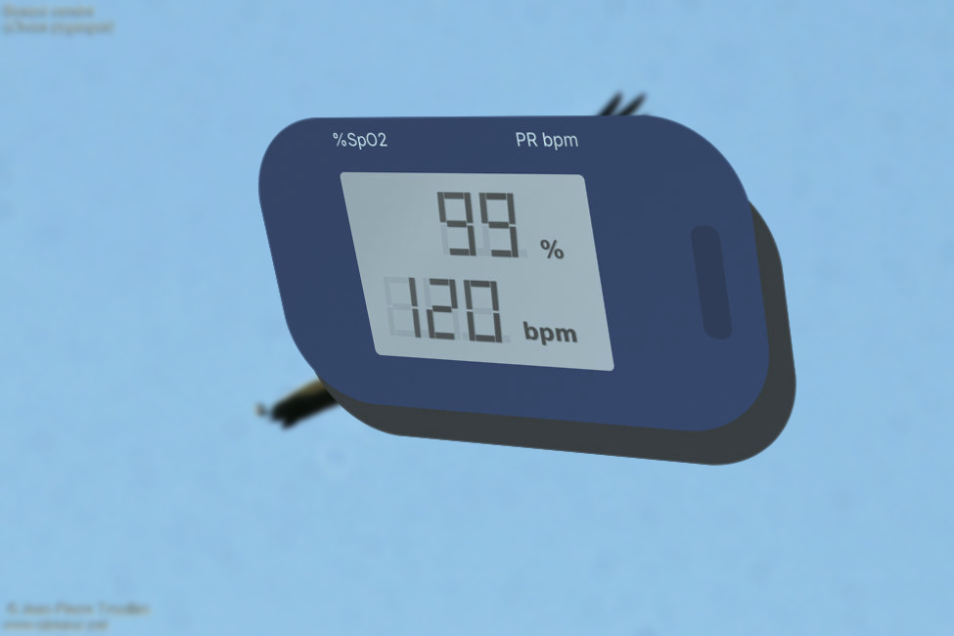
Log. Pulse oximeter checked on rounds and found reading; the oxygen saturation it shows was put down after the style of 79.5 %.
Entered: 99 %
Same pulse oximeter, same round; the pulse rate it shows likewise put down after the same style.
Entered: 120 bpm
